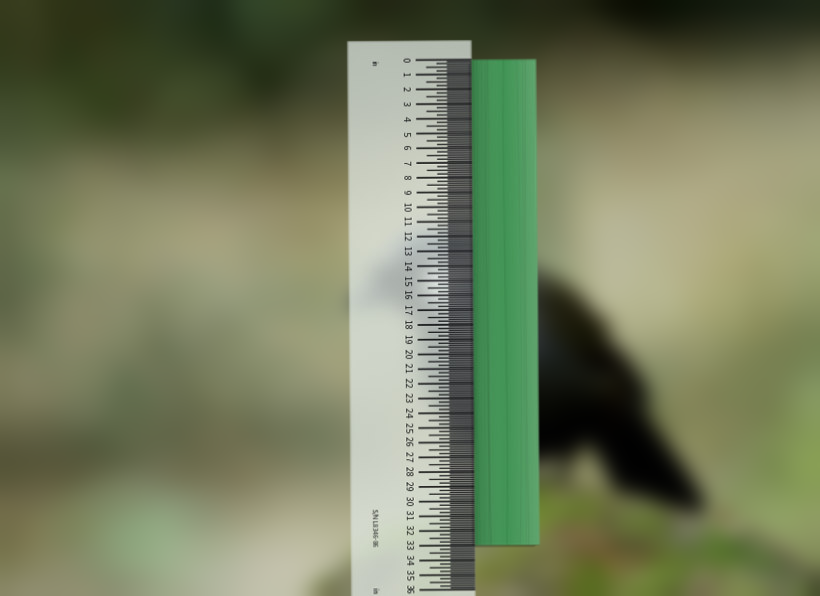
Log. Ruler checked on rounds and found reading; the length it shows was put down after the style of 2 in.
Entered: 33 in
